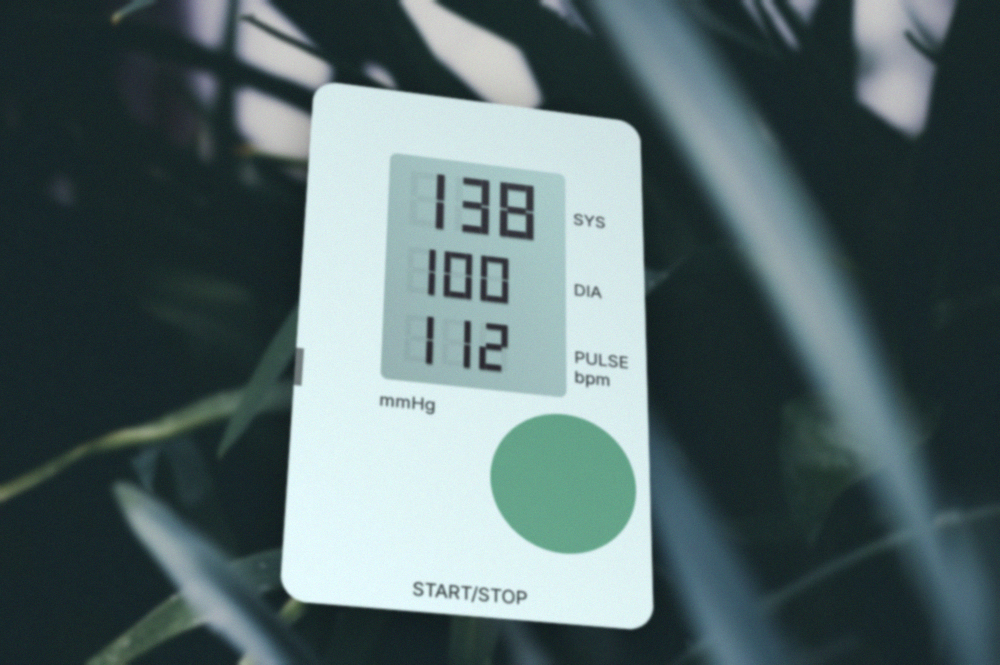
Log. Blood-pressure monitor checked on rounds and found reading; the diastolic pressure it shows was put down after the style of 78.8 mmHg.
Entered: 100 mmHg
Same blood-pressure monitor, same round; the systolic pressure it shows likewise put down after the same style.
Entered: 138 mmHg
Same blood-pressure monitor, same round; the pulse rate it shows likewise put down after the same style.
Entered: 112 bpm
